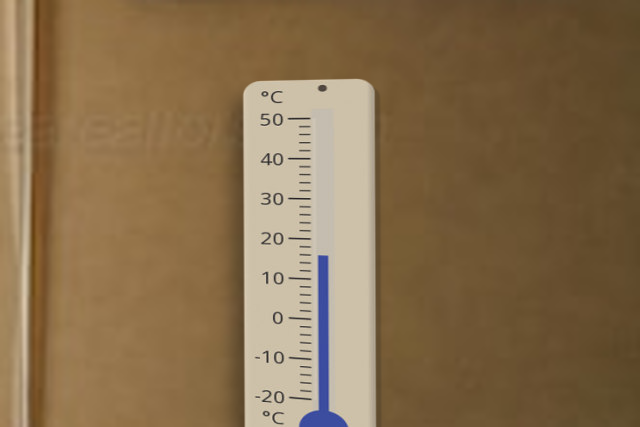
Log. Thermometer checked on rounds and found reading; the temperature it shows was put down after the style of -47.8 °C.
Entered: 16 °C
